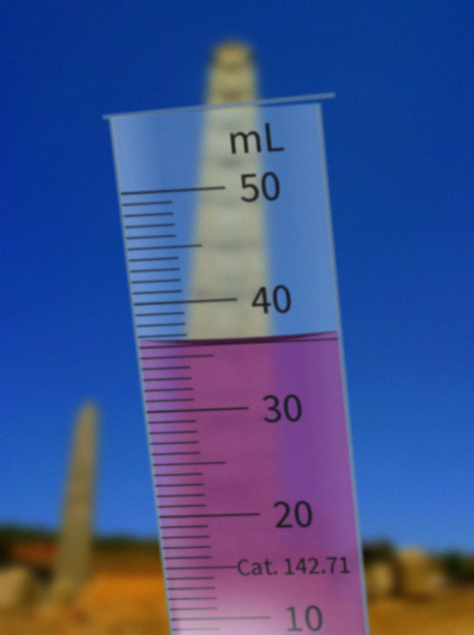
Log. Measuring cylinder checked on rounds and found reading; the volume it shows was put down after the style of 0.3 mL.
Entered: 36 mL
